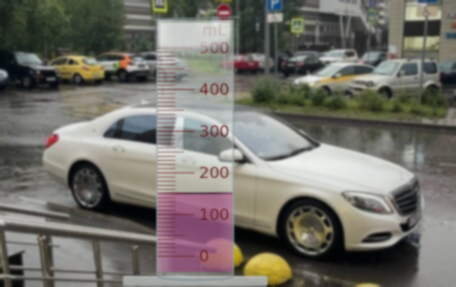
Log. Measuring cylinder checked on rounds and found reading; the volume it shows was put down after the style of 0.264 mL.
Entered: 150 mL
